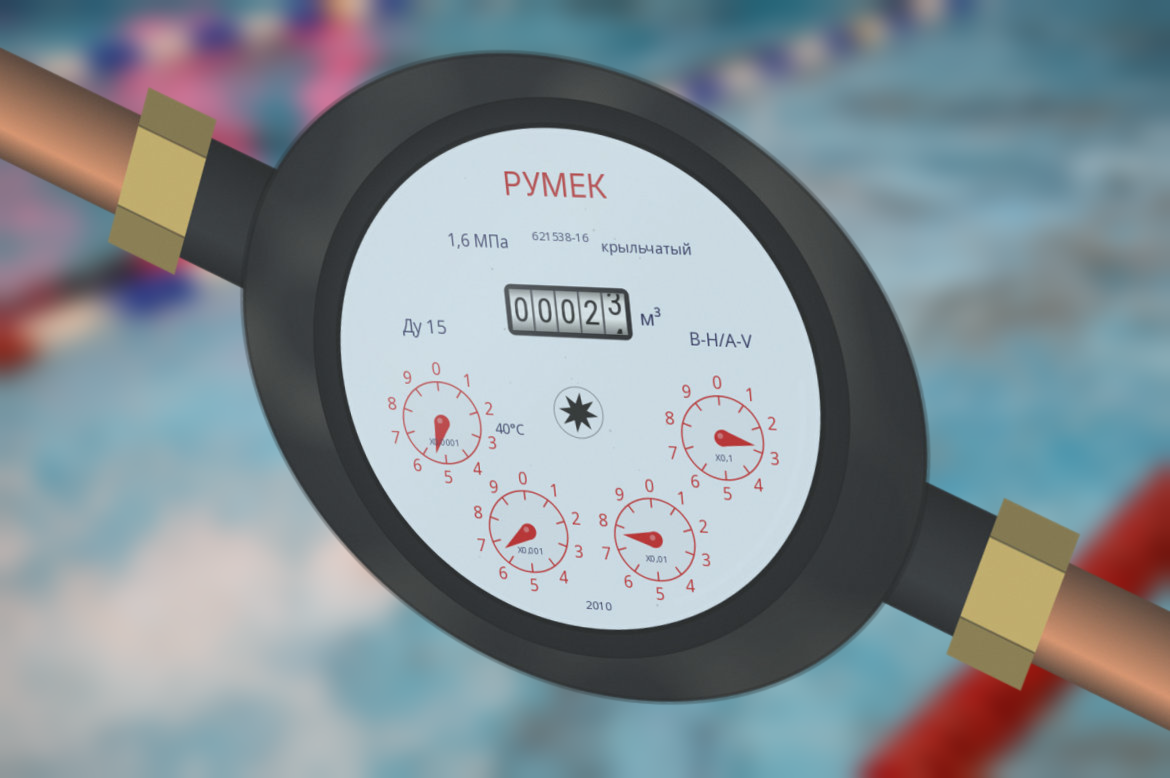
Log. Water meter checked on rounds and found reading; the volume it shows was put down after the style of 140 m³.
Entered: 23.2765 m³
